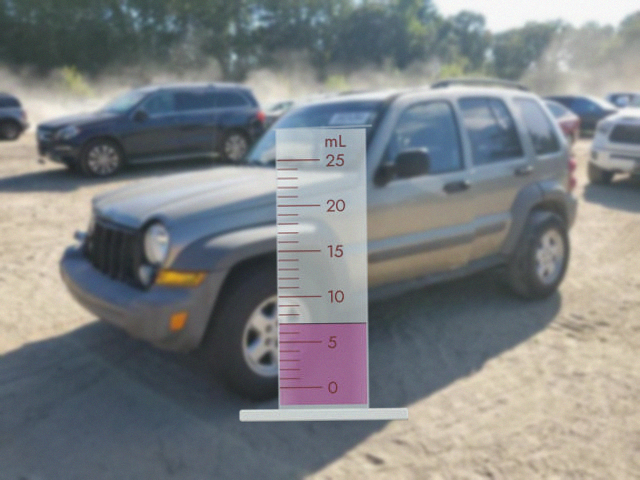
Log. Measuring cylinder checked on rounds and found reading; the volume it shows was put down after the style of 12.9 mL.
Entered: 7 mL
